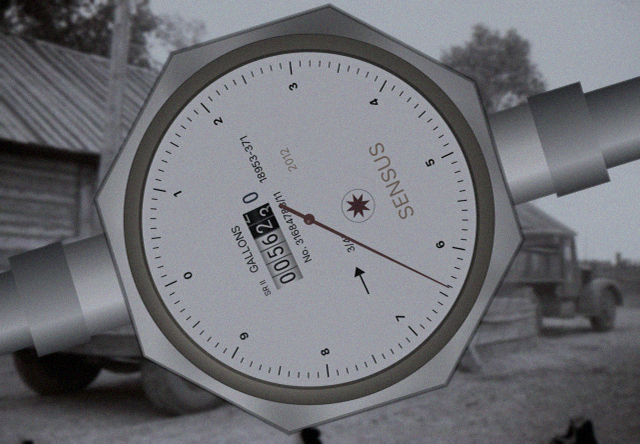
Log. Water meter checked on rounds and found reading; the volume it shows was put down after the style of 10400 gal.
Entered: 56226.4 gal
